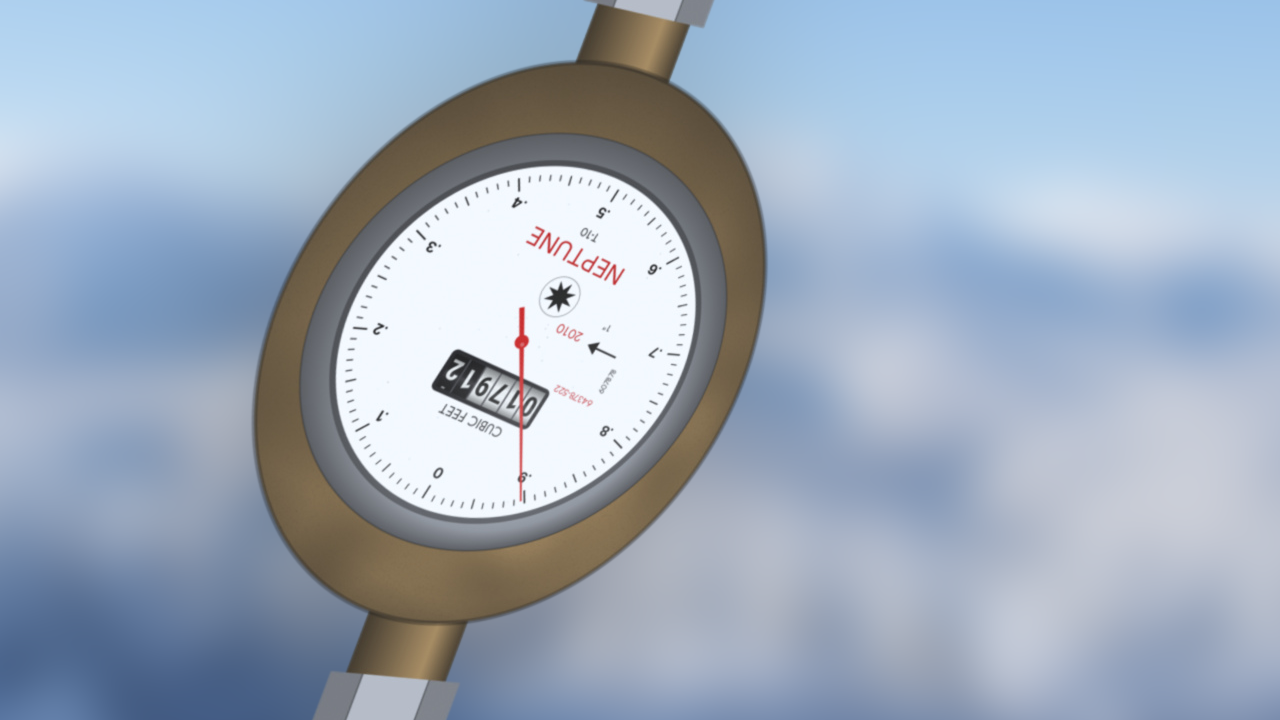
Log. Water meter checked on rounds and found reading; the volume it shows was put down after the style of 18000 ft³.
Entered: 17911.90 ft³
